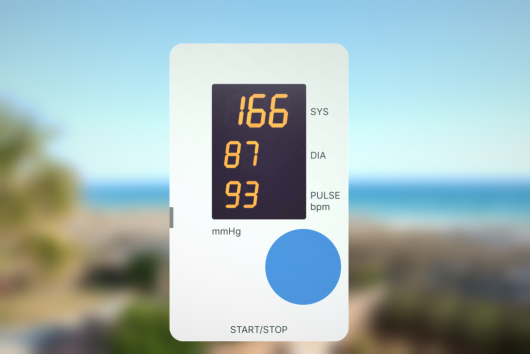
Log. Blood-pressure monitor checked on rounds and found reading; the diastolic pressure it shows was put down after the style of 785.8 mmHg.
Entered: 87 mmHg
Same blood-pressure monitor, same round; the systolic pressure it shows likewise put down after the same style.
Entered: 166 mmHg
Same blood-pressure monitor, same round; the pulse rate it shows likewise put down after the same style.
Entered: 93 bpm
